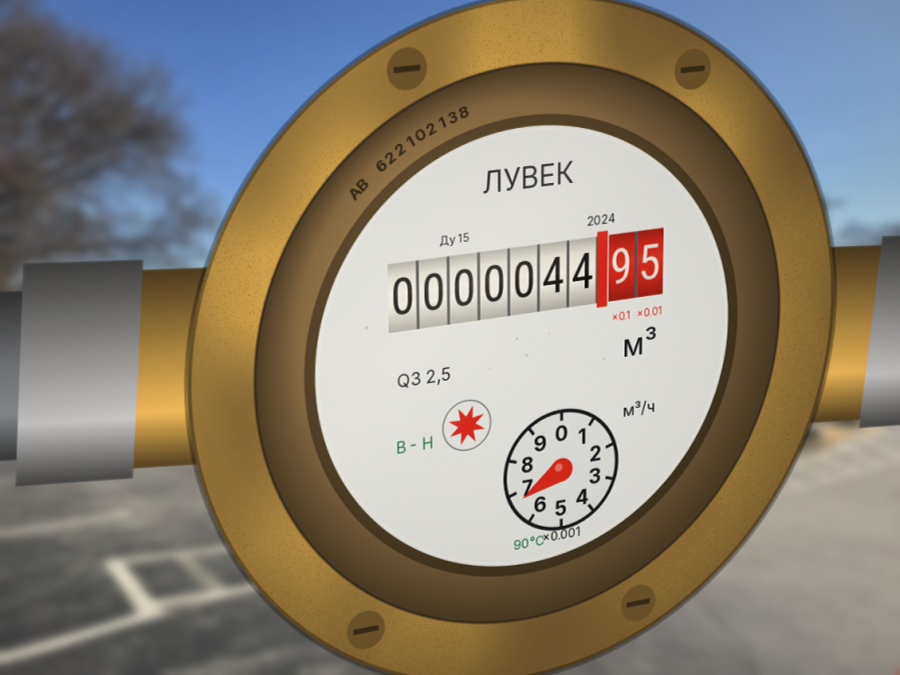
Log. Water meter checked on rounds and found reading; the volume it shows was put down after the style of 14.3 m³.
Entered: 44.956 m³
